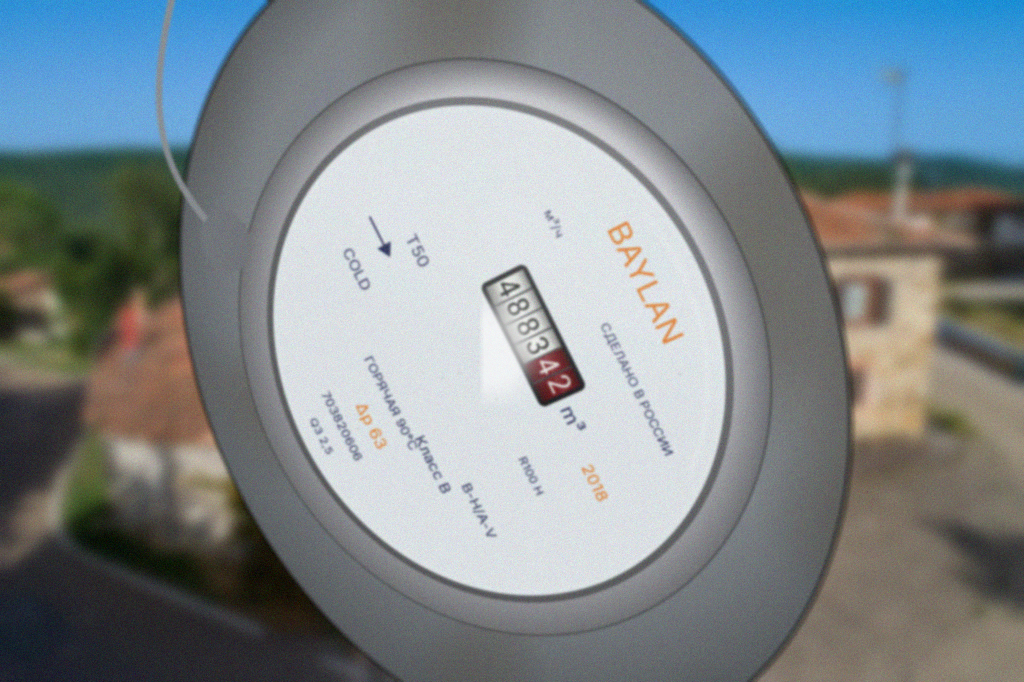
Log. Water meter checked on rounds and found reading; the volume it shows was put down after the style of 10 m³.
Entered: 4883.42 m³
